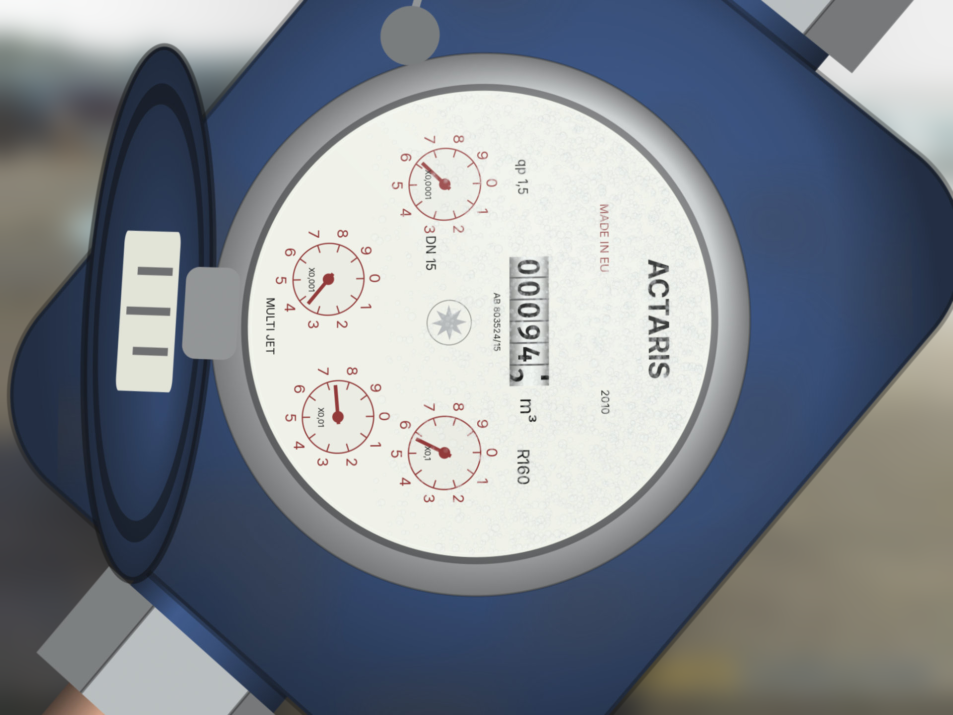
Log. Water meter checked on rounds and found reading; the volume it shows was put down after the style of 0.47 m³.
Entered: 941.5736 m³
